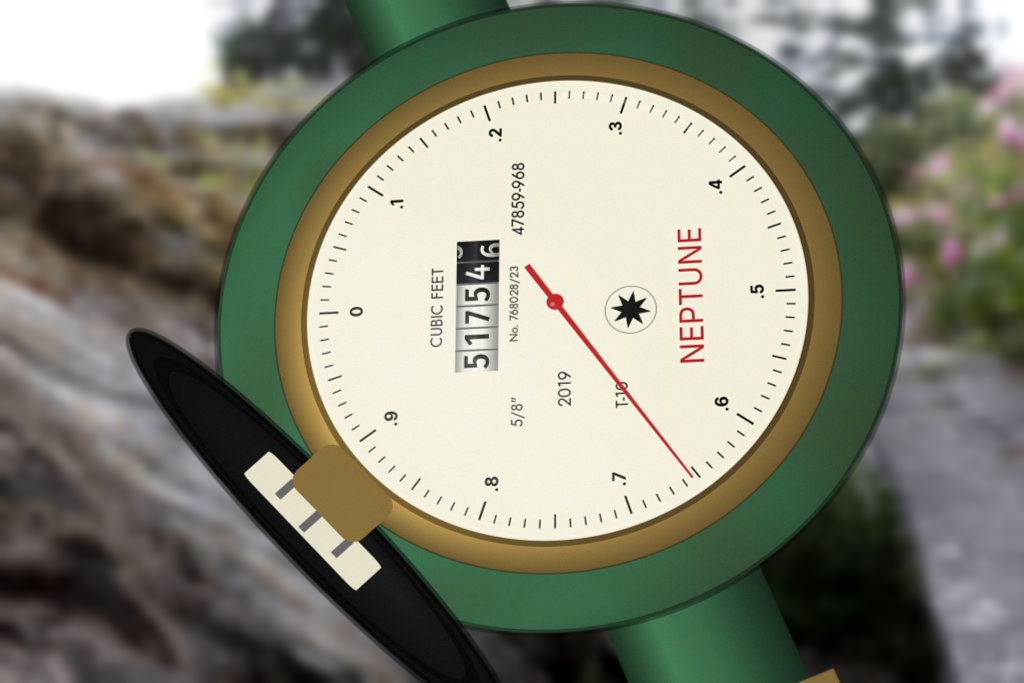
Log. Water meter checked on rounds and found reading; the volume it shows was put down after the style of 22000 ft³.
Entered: 517545.65 ft³
